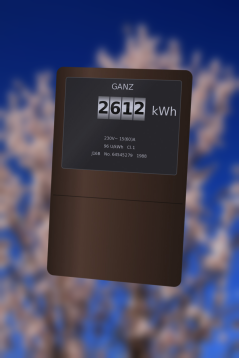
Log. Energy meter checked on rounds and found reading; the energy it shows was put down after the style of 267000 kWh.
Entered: 2612 kWh
